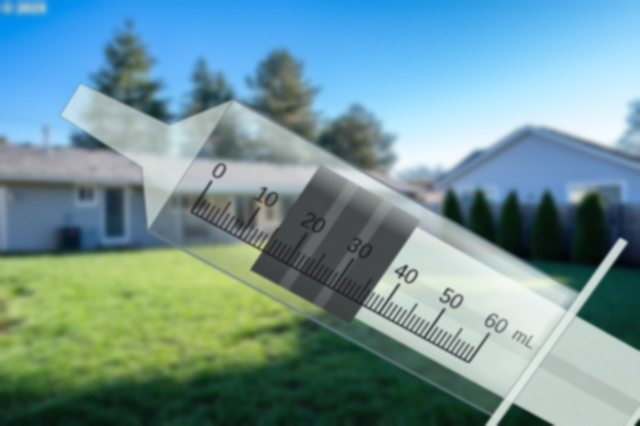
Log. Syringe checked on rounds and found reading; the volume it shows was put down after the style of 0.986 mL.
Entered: 15 mL
